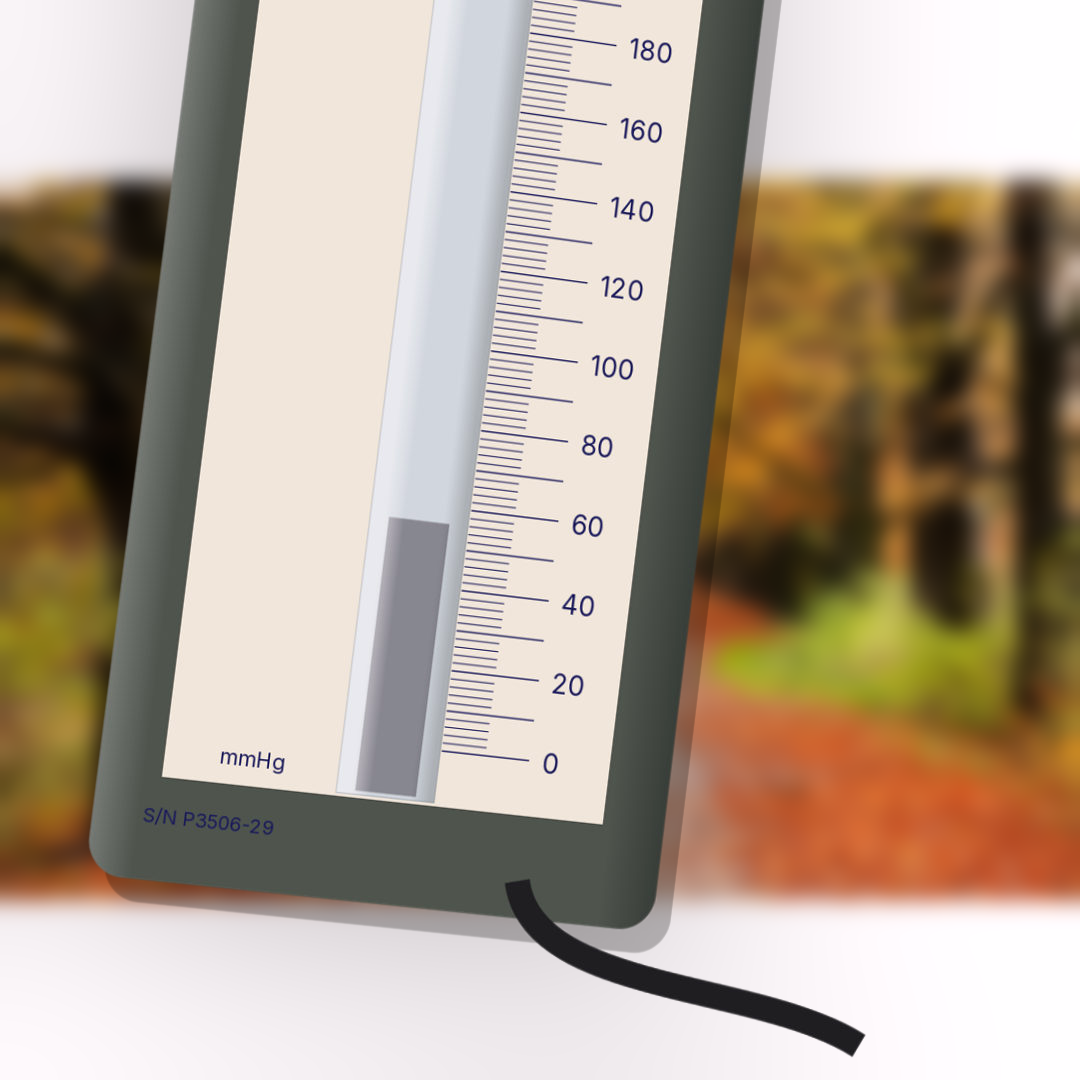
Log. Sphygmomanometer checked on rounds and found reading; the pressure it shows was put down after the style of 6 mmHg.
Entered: 56 mmHg
